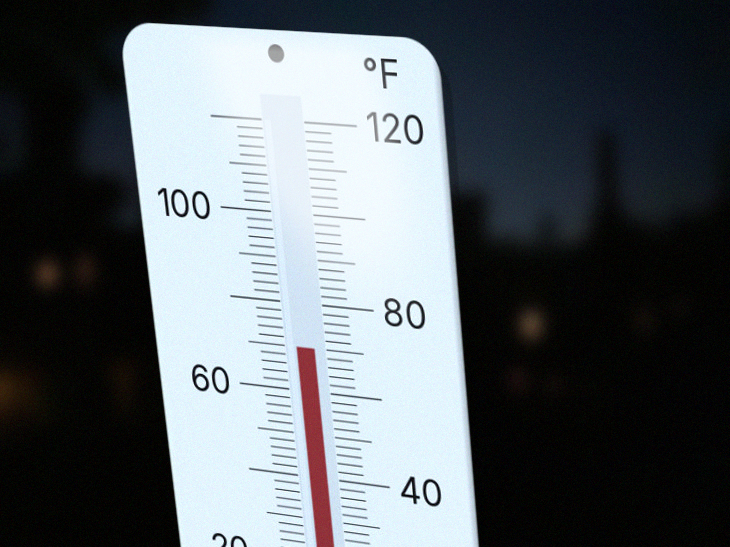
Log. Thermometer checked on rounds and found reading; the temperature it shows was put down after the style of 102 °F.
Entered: 70 °F
